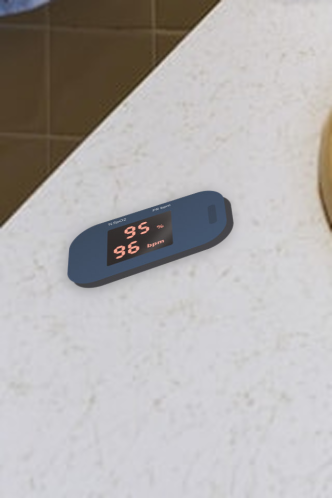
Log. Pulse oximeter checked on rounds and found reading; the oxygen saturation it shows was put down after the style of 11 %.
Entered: 95 %
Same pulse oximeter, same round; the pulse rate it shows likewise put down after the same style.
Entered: 96 bpm
